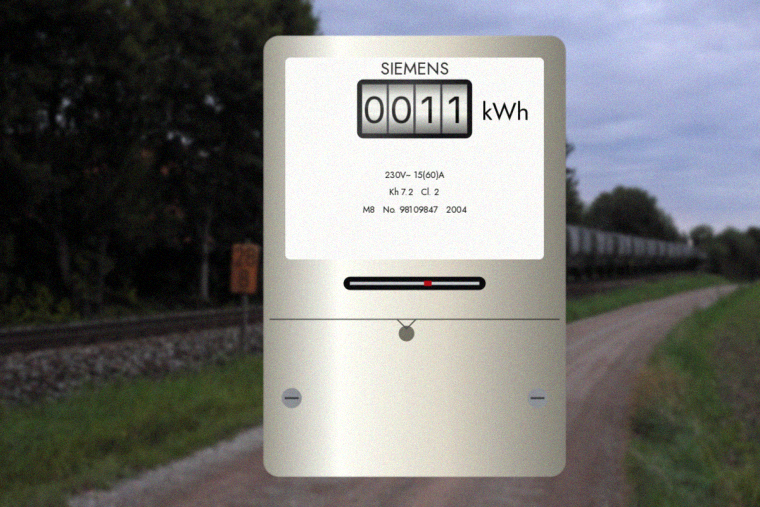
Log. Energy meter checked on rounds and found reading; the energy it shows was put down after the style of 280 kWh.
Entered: 11 kWh
